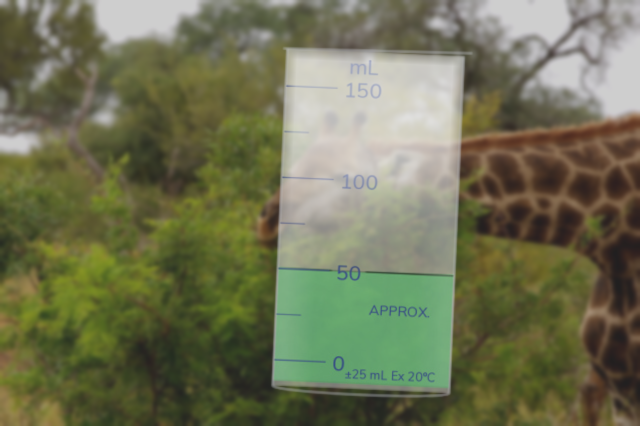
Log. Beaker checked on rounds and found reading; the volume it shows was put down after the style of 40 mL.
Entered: 50 mL
